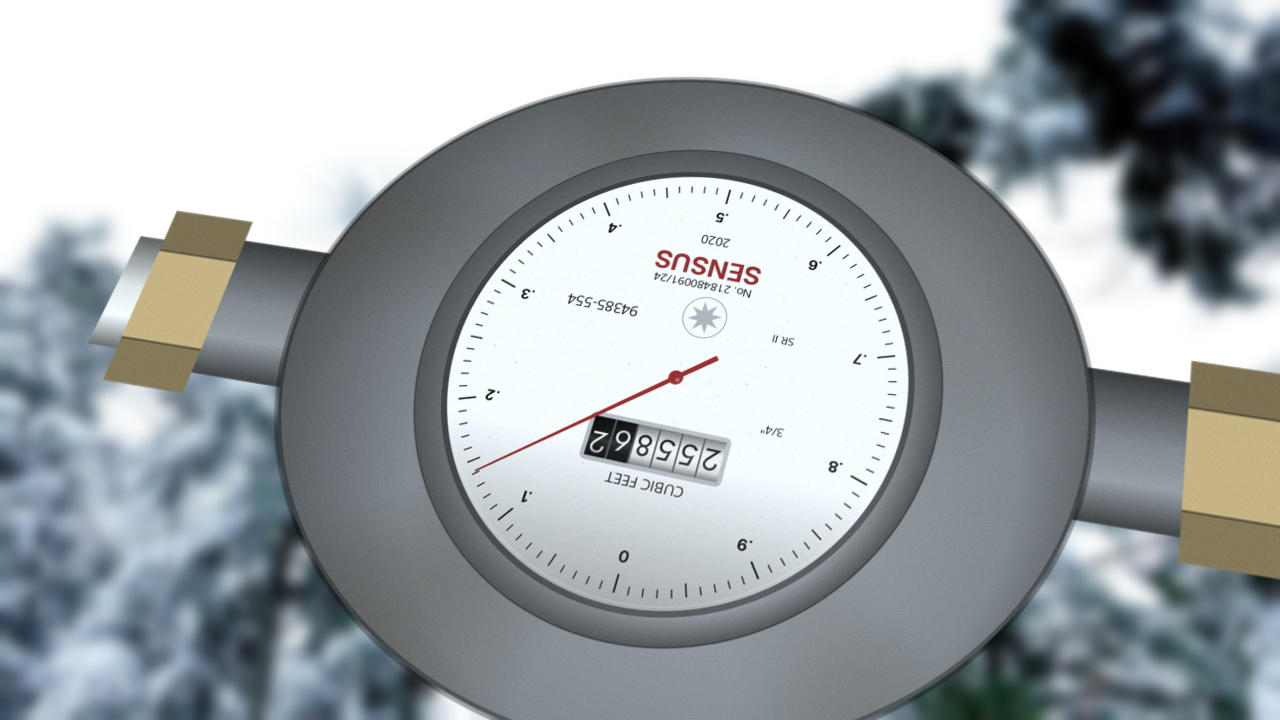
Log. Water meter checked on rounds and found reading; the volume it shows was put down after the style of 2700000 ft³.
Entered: 255862.14 ft³
